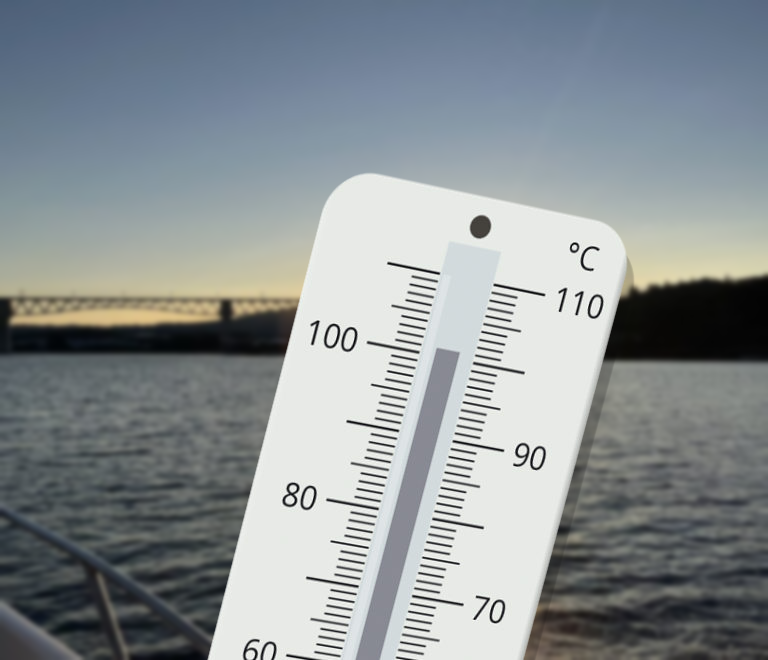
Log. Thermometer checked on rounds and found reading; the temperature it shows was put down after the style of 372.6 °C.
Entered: 101 °C
